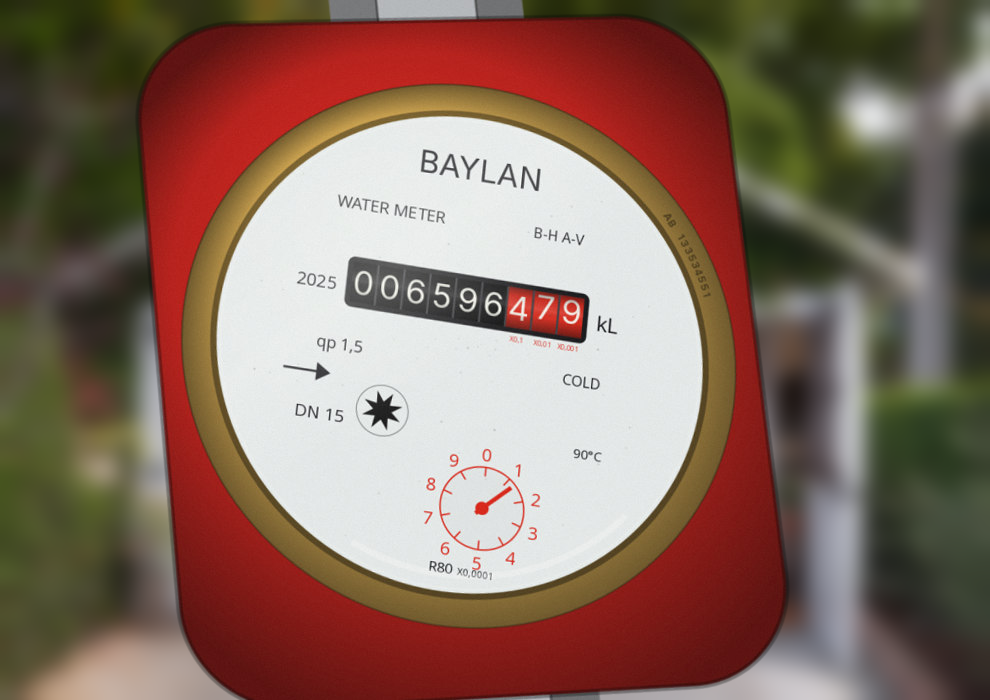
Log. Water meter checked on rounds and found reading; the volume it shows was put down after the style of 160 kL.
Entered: 6596.4791 kL
